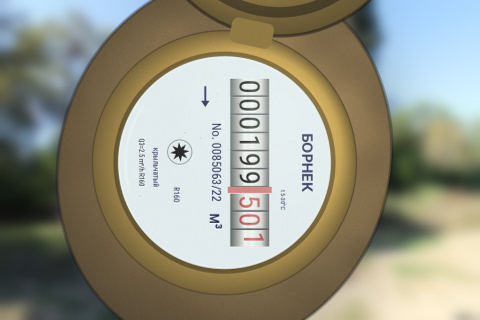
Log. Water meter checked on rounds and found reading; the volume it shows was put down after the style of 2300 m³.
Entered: 199.501 m³
